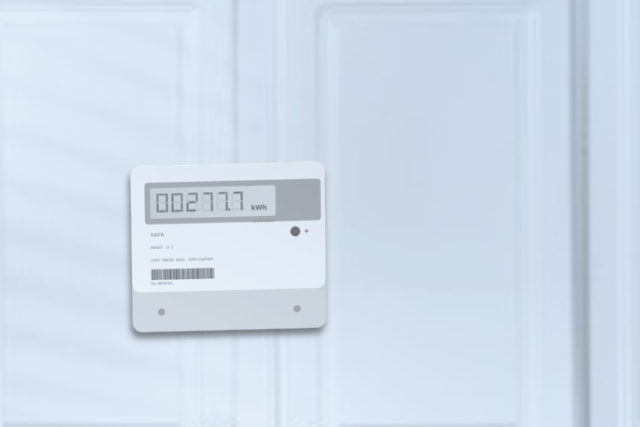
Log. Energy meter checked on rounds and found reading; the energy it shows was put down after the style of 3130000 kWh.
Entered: 277.7 kWh
